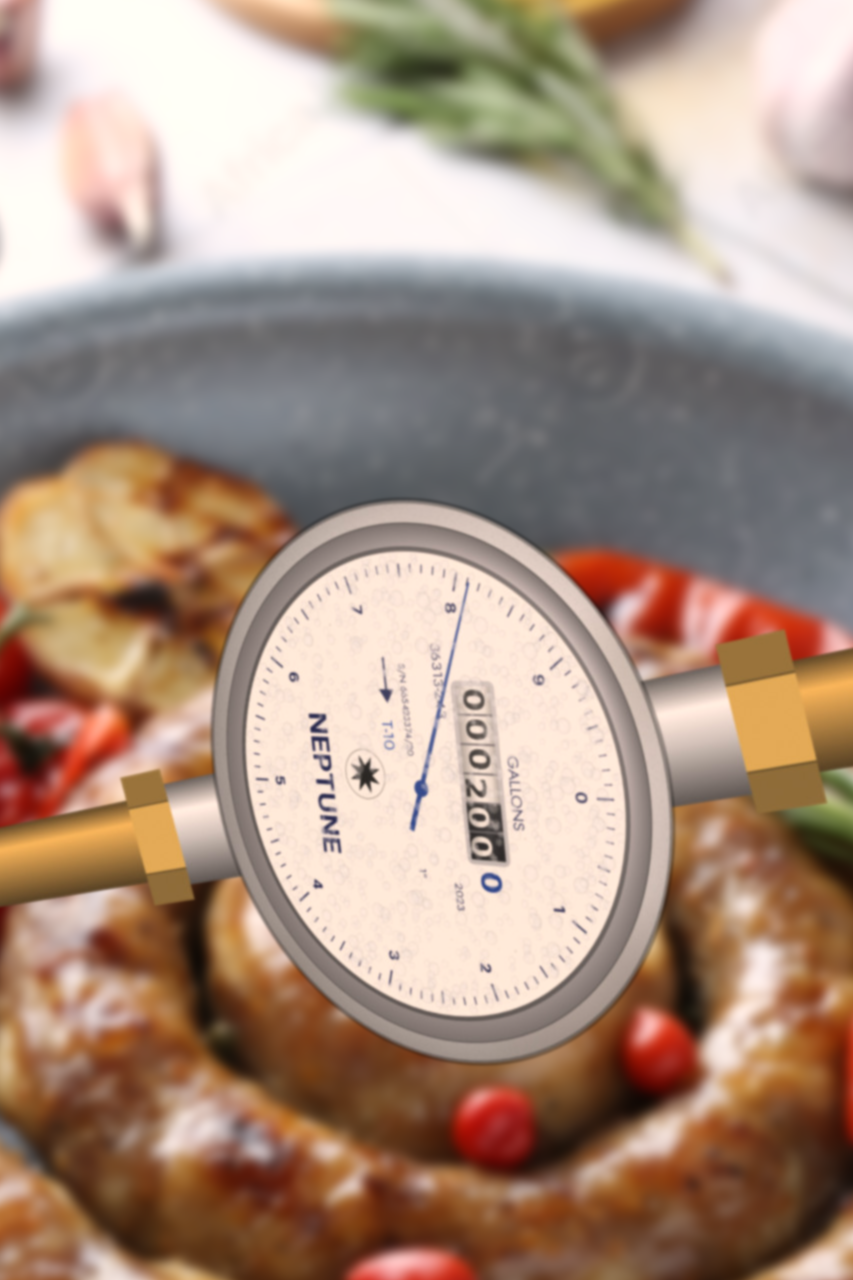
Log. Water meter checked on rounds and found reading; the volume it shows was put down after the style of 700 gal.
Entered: 1998.1 gal
